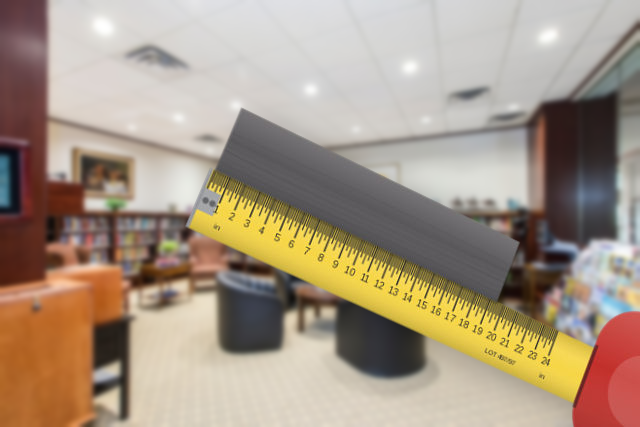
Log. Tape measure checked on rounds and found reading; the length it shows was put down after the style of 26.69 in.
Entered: 19.5 in
